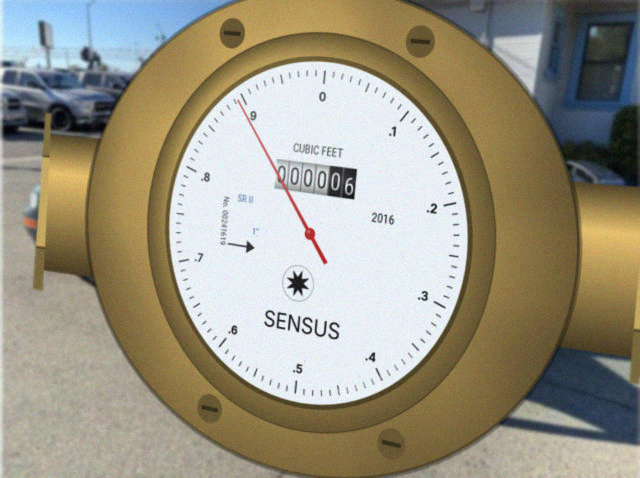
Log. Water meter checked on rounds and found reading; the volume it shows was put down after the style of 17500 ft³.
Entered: 5.89 ft³
